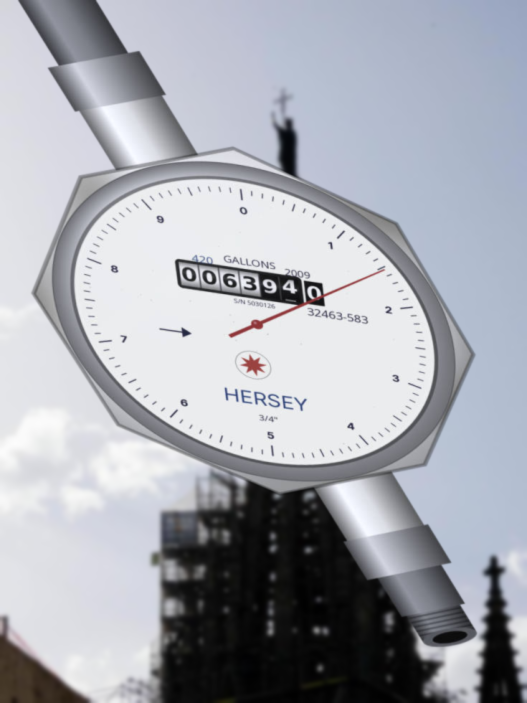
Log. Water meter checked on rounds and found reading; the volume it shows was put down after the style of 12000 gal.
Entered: 63941.5 gal
